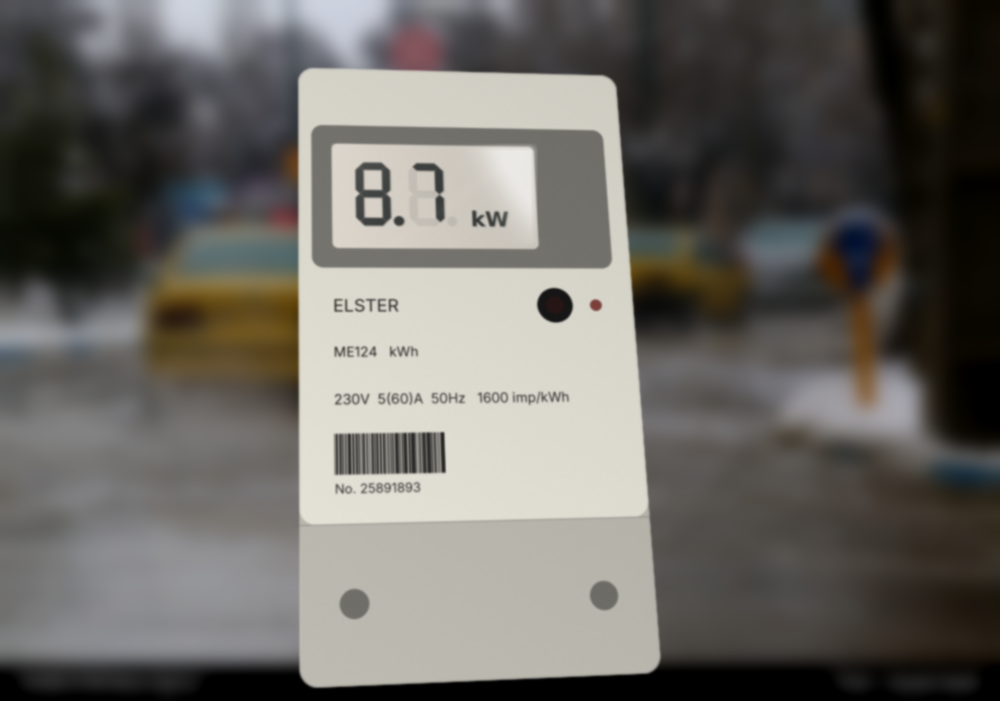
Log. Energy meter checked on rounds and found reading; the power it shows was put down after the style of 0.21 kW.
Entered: 8.7 kW
